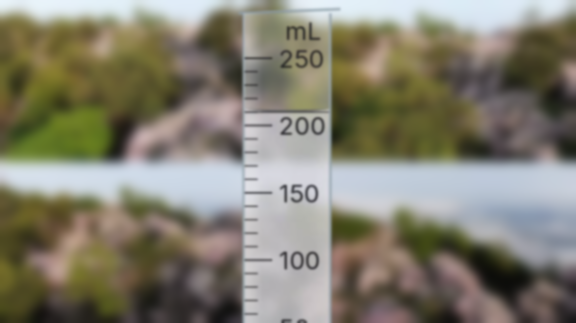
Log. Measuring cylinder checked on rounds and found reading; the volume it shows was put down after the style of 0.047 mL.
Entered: 210 mL
